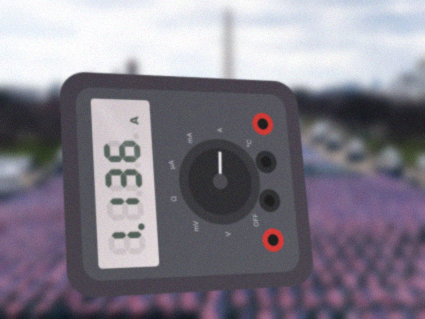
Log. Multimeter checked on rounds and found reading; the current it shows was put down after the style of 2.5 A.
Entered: 1.136 A
